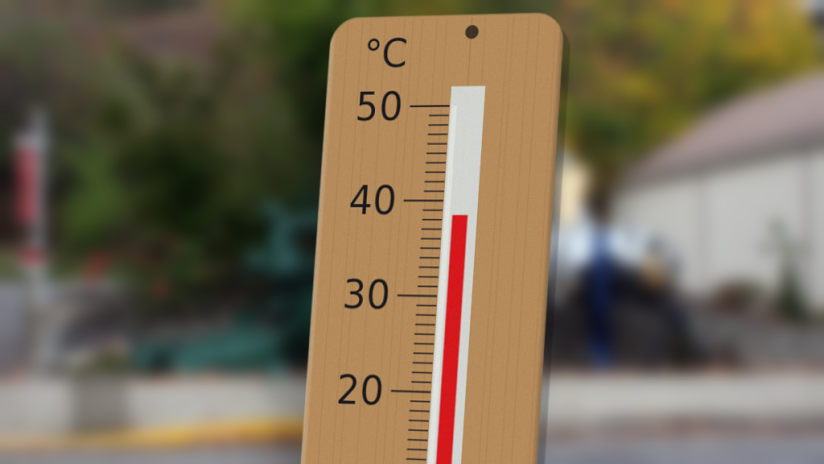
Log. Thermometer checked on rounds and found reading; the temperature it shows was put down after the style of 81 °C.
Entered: 38.5 °C
